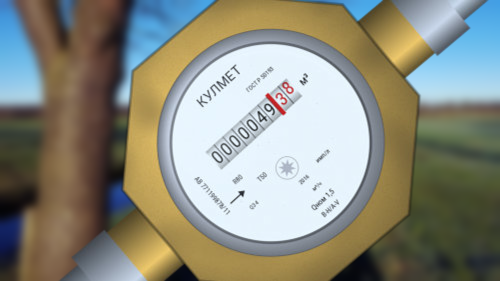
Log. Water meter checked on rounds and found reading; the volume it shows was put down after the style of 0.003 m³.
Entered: 49.38 m³
